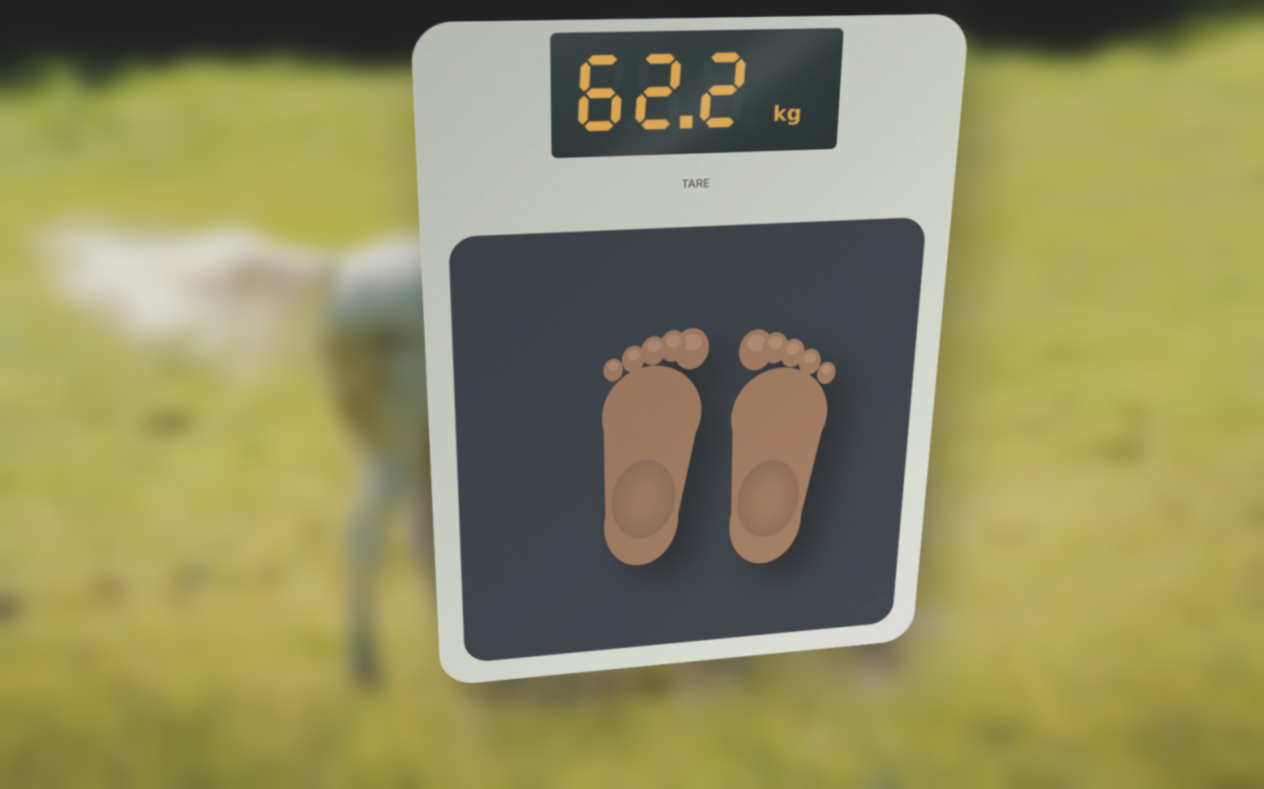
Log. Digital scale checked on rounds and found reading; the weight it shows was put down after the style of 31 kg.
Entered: 62.2 kg
